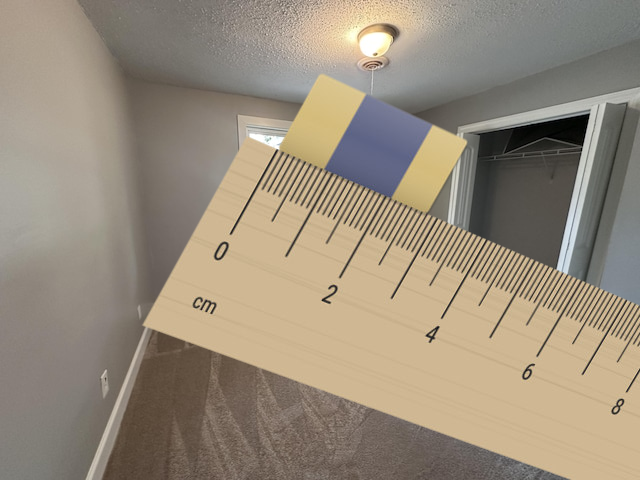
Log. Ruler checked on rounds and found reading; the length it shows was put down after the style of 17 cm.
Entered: 2.8 cm
